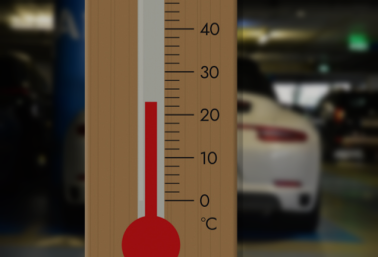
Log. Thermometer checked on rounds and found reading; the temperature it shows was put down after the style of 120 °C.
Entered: 23 °C
